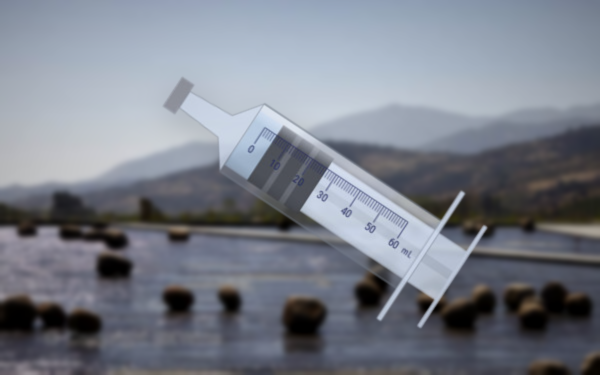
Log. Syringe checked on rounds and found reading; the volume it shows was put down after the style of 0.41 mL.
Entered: 5 mL
